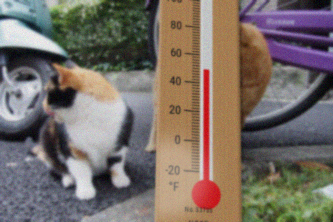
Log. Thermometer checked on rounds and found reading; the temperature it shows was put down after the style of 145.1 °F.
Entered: 50 °F
